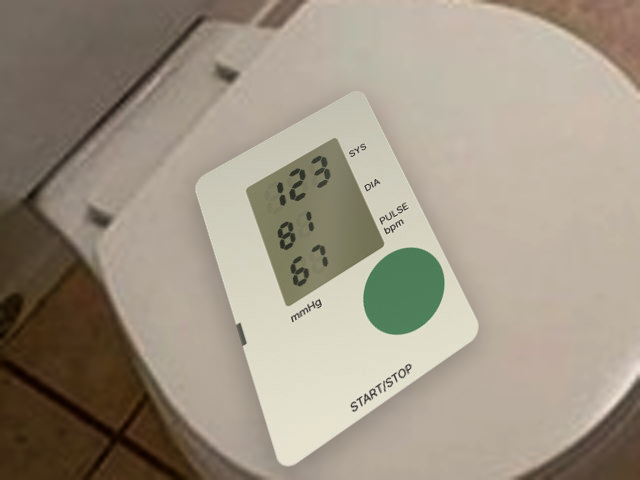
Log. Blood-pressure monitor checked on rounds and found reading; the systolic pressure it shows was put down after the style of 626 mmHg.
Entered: 123 mmHg
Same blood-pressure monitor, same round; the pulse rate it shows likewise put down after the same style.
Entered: 67 bpm
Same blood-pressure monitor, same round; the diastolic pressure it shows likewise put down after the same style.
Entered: 81 mmHg
